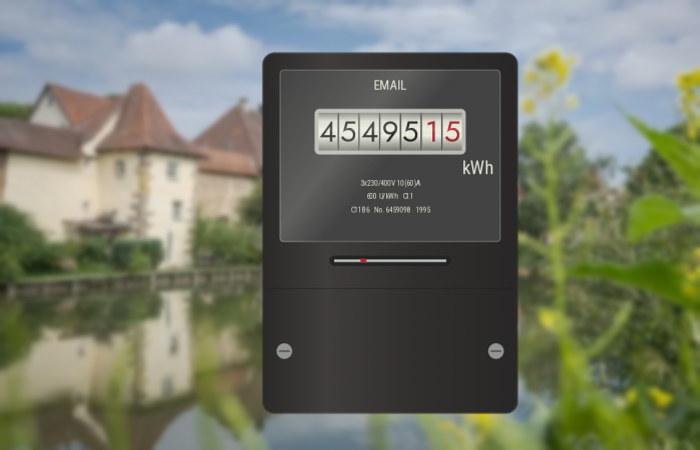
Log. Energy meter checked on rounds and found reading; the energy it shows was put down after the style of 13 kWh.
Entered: 45495.15 kWh
